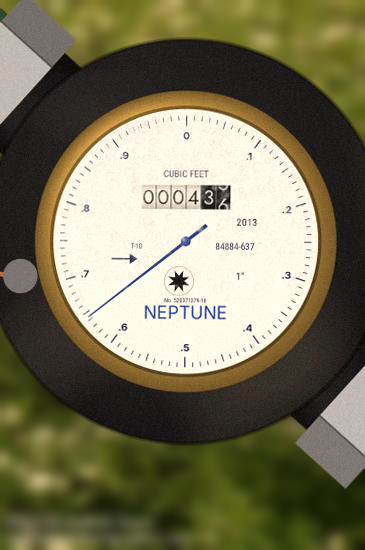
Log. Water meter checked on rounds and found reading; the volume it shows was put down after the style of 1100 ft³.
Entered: 435.64 ft³
